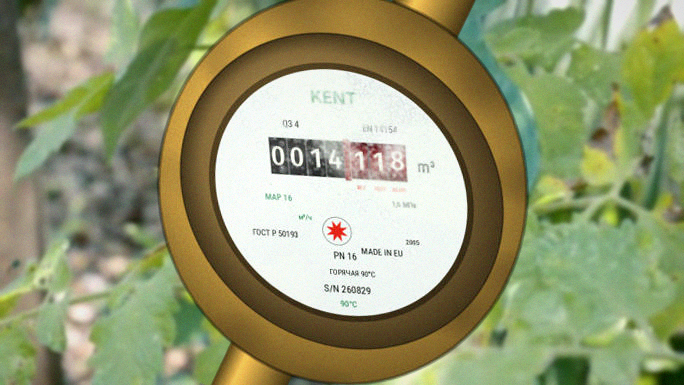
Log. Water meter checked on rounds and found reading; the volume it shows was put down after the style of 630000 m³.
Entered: 14.118 m³
